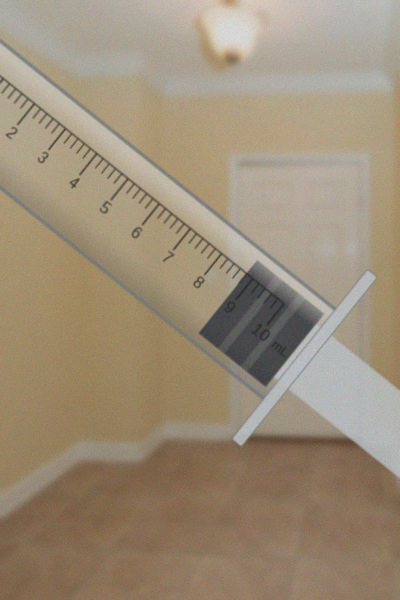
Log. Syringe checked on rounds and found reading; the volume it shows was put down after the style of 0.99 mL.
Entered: 8.8 mL
